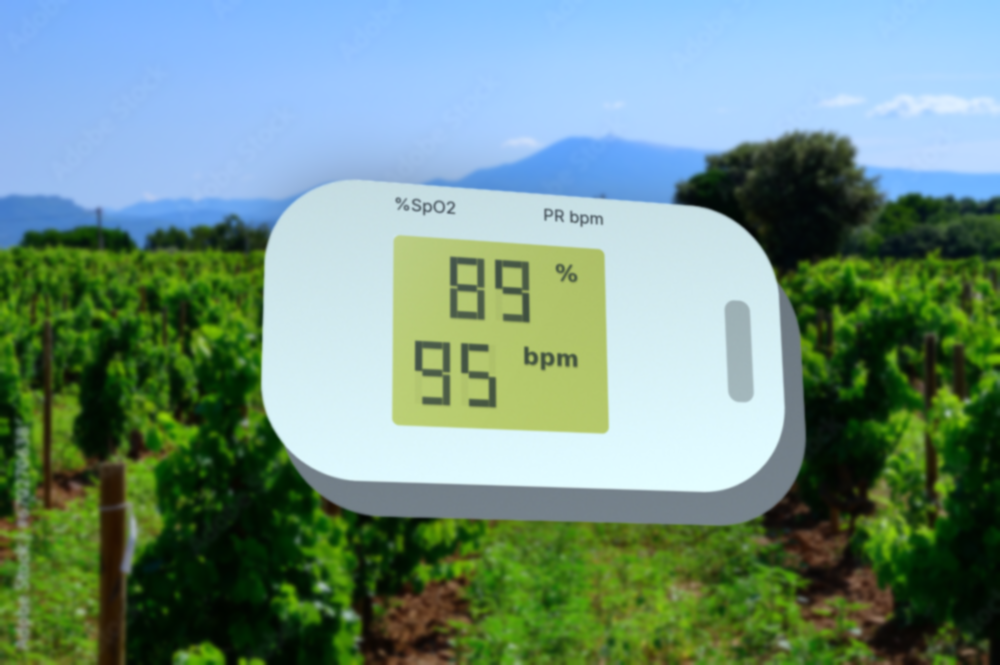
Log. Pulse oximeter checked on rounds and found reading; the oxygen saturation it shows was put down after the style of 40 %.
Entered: 89 %
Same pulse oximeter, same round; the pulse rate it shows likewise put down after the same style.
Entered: 95 bpm
